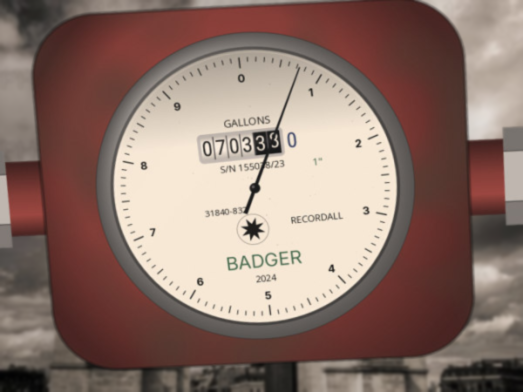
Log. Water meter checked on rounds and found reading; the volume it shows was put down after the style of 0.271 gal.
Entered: 703380.7 gal
